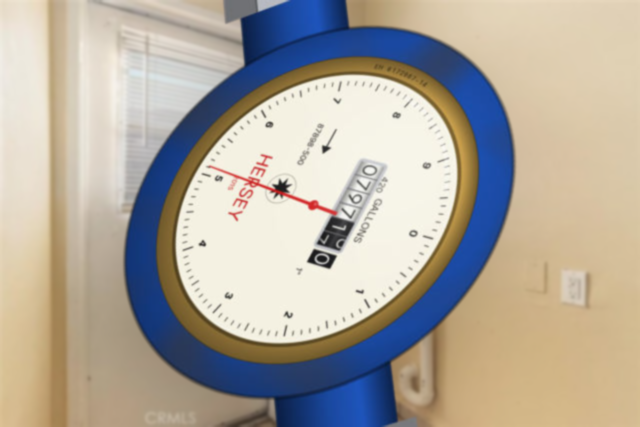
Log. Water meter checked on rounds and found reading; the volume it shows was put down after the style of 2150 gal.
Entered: 797165.1 gal
